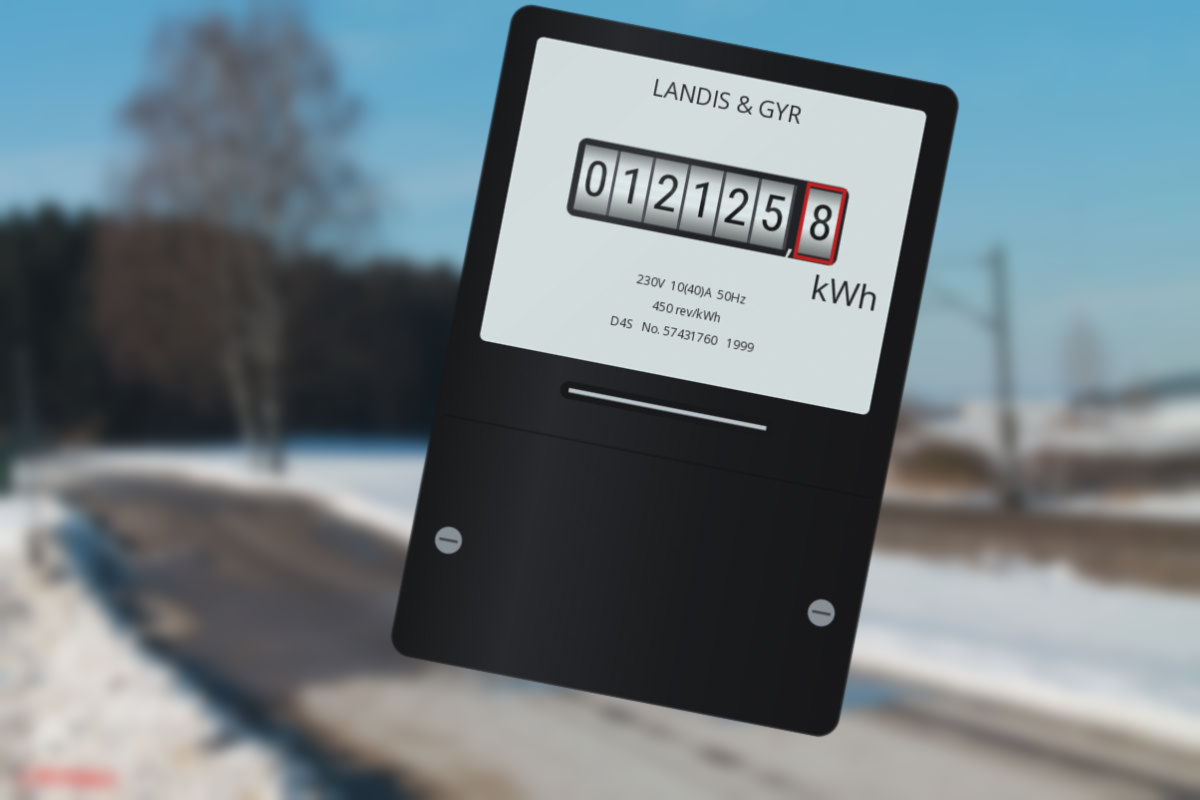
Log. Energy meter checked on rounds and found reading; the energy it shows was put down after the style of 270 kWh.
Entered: 12125.8 kWh
